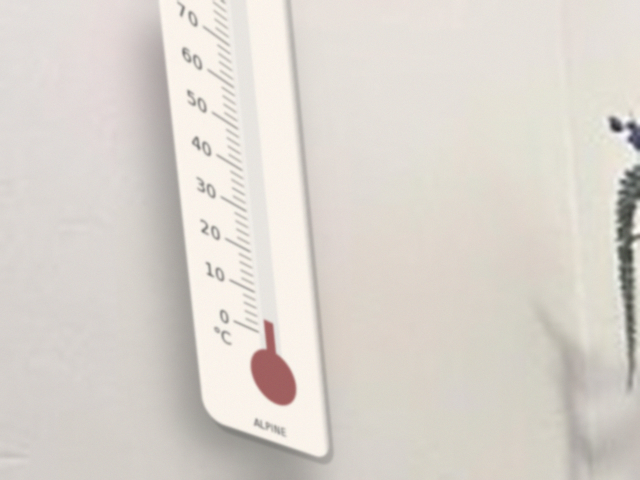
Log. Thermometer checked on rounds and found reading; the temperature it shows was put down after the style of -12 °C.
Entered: 4 °C
